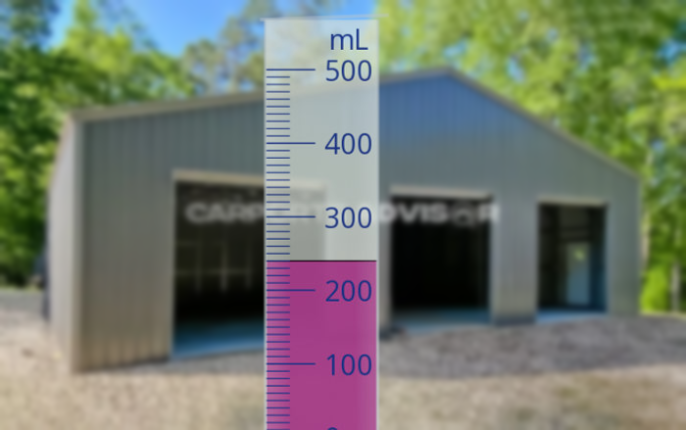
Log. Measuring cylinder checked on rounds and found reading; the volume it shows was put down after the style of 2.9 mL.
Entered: 240 mL
